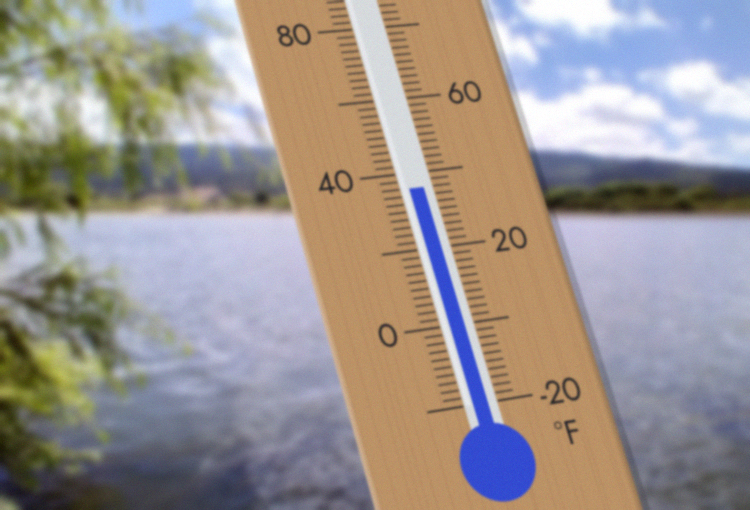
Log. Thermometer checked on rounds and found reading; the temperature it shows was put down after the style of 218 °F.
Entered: 36 °F
